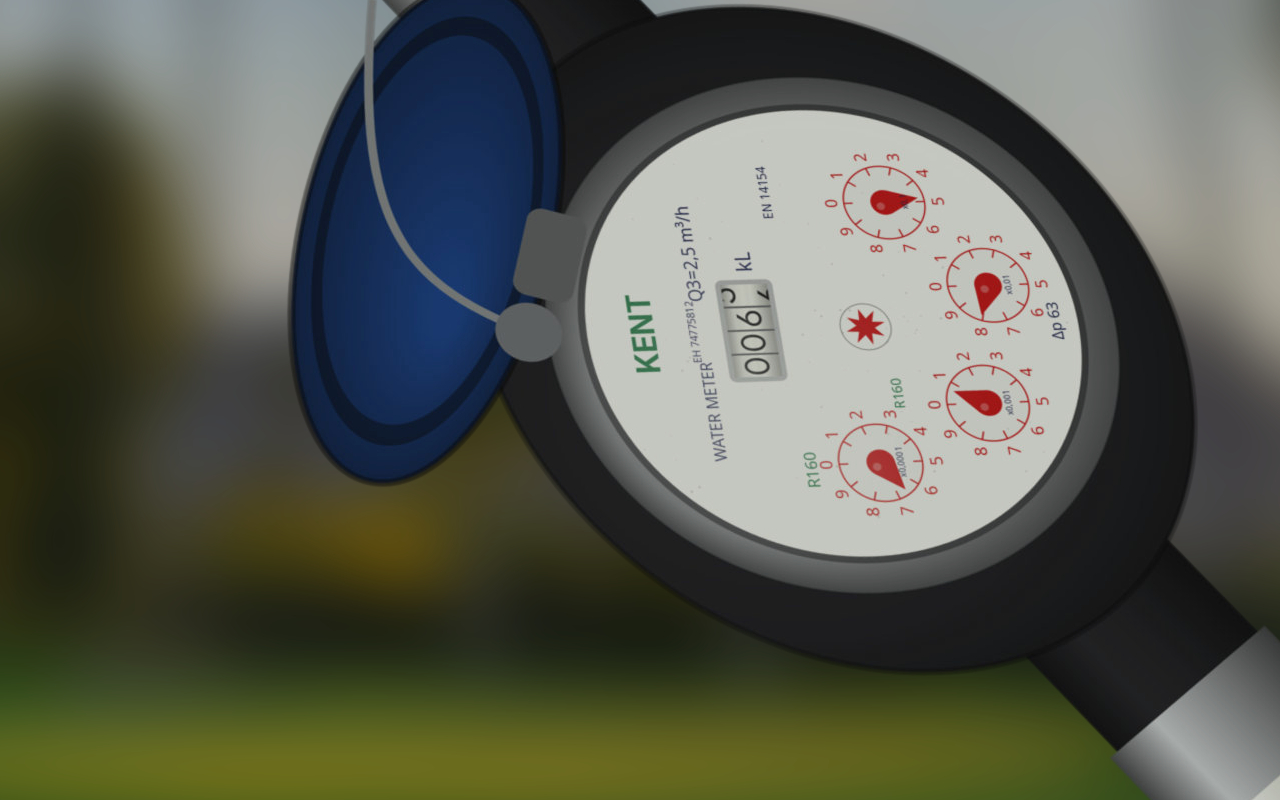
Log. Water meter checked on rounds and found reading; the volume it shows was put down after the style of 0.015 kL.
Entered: 65.4806 kL
